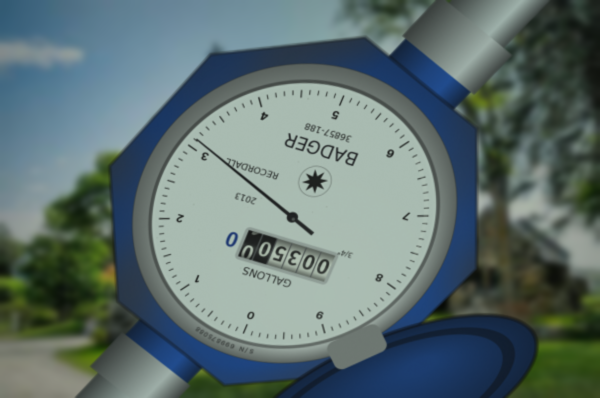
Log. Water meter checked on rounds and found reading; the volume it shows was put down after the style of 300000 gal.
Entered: 35003.1 gal
